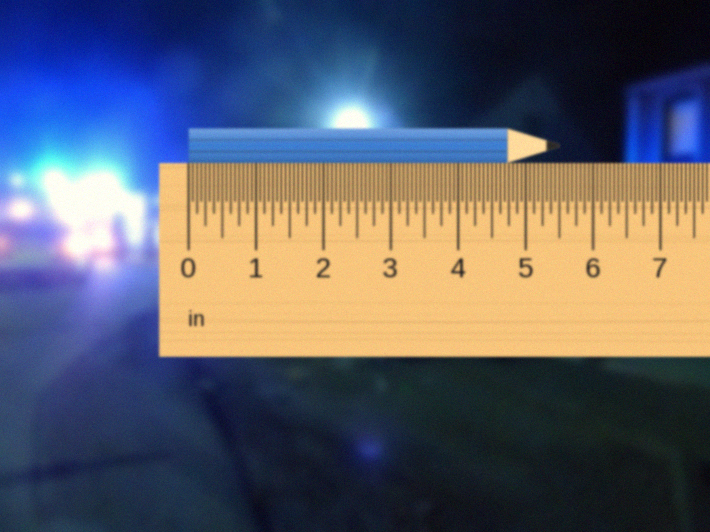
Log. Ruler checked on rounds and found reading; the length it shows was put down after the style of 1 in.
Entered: 5.5 in
